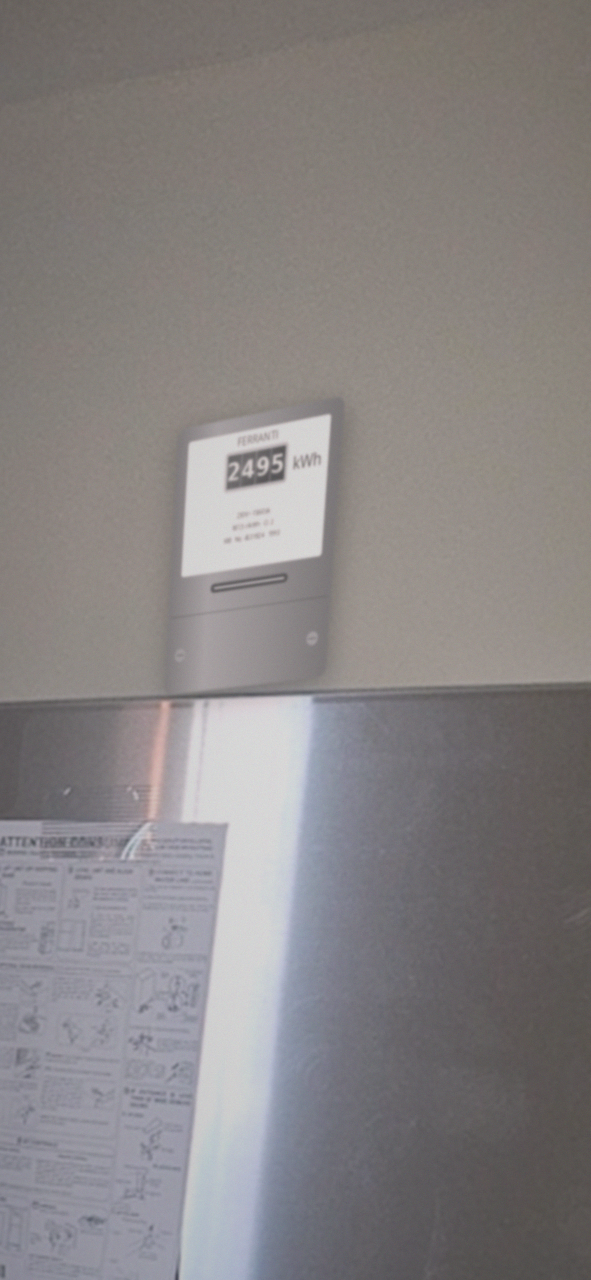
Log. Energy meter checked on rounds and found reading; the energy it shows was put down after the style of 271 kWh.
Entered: 2495 kWh
